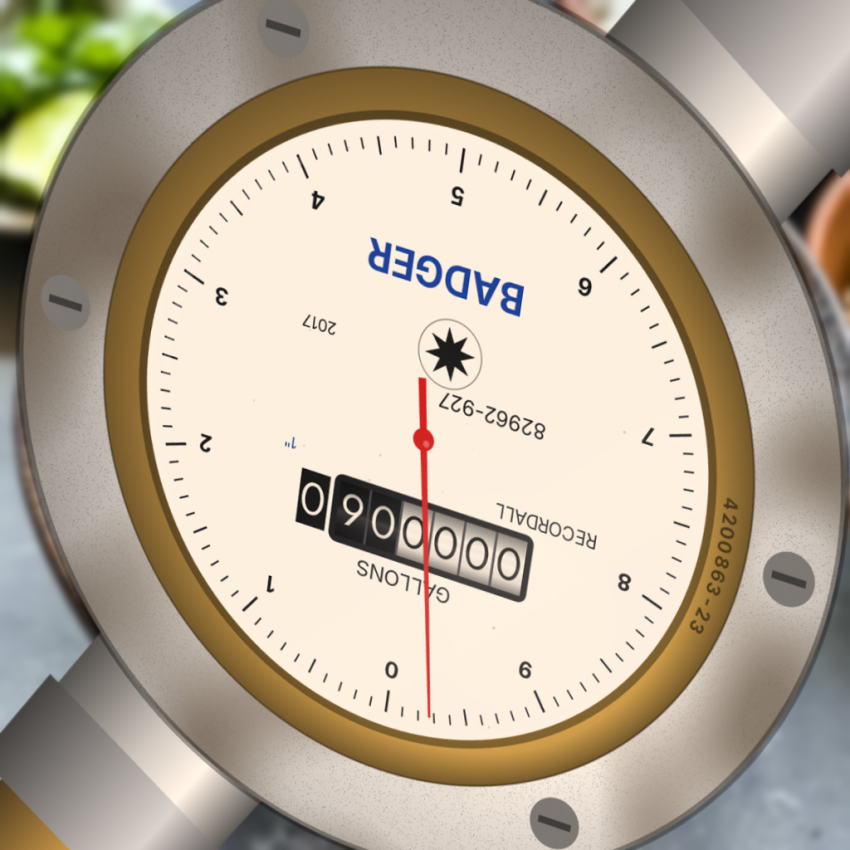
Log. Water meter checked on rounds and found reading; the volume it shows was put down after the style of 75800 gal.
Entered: 59.7 gal
